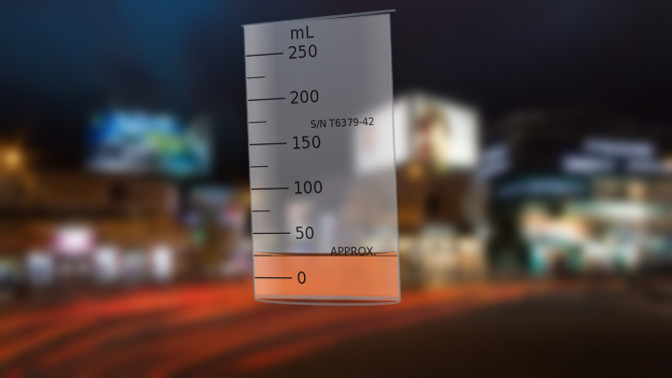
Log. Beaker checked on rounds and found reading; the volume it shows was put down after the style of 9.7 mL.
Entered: 25 mL
